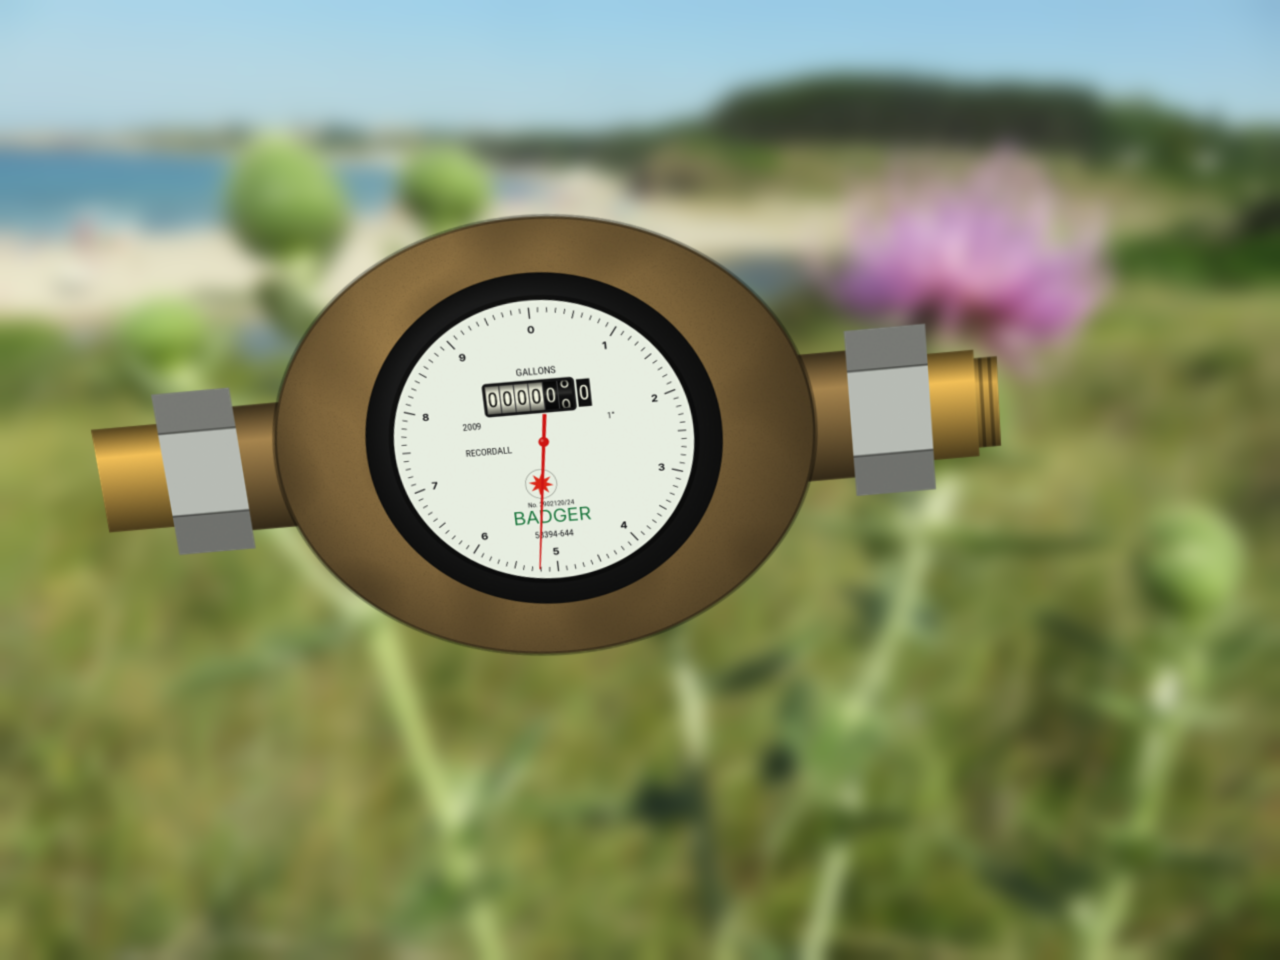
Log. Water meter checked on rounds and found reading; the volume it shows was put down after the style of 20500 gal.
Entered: 85.2 gal
